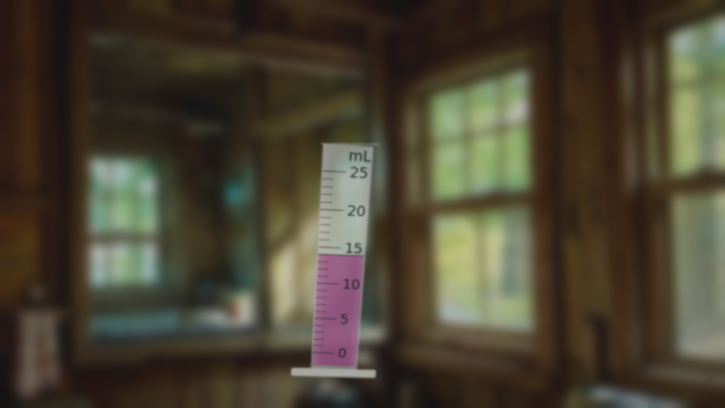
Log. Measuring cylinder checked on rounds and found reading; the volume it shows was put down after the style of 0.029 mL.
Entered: 14 mL
